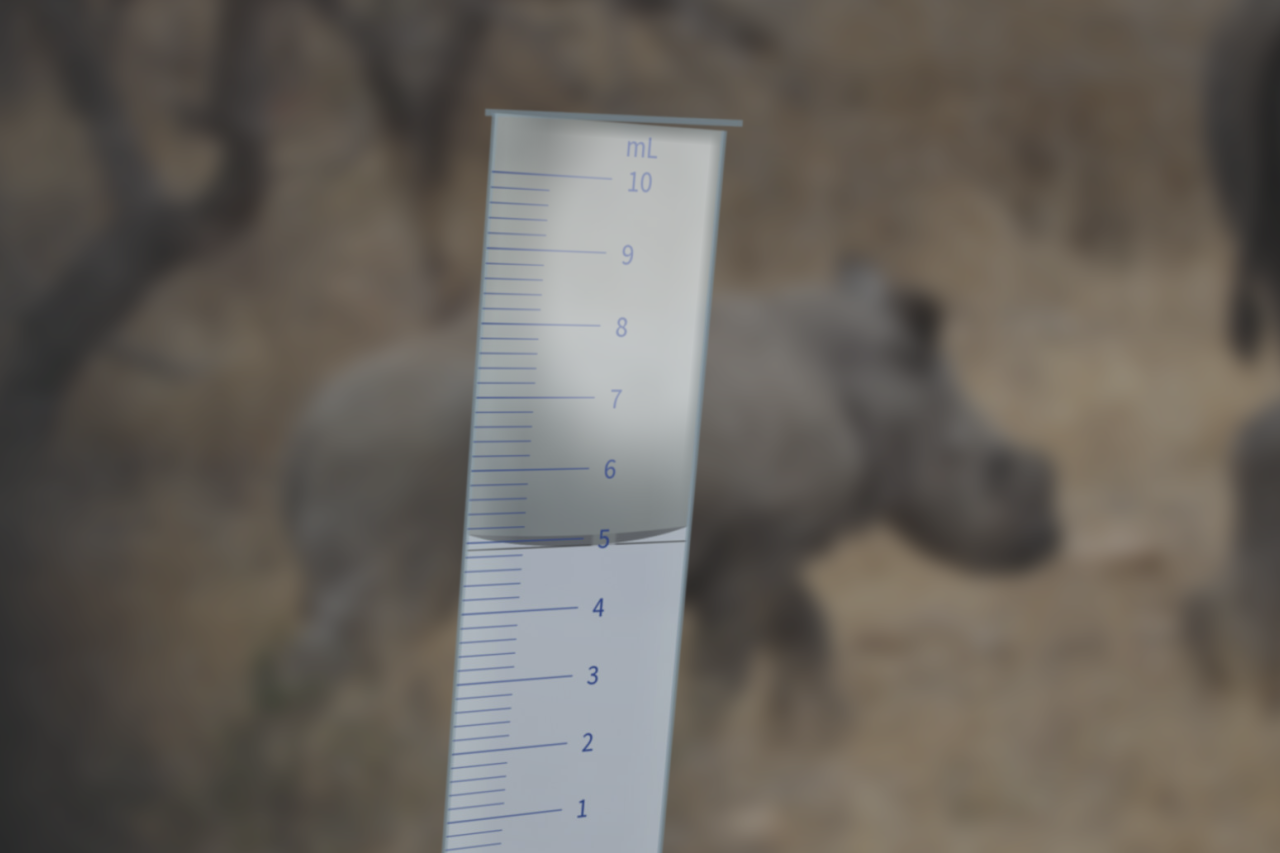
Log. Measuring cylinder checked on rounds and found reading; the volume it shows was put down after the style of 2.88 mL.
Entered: 4.9 mL
